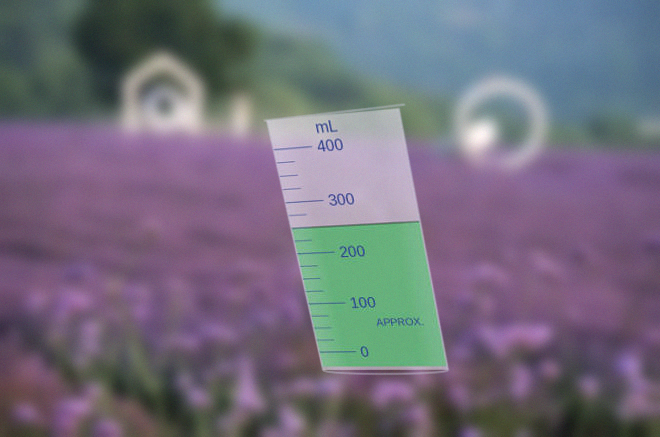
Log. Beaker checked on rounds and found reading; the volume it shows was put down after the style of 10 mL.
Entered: 250 mL
